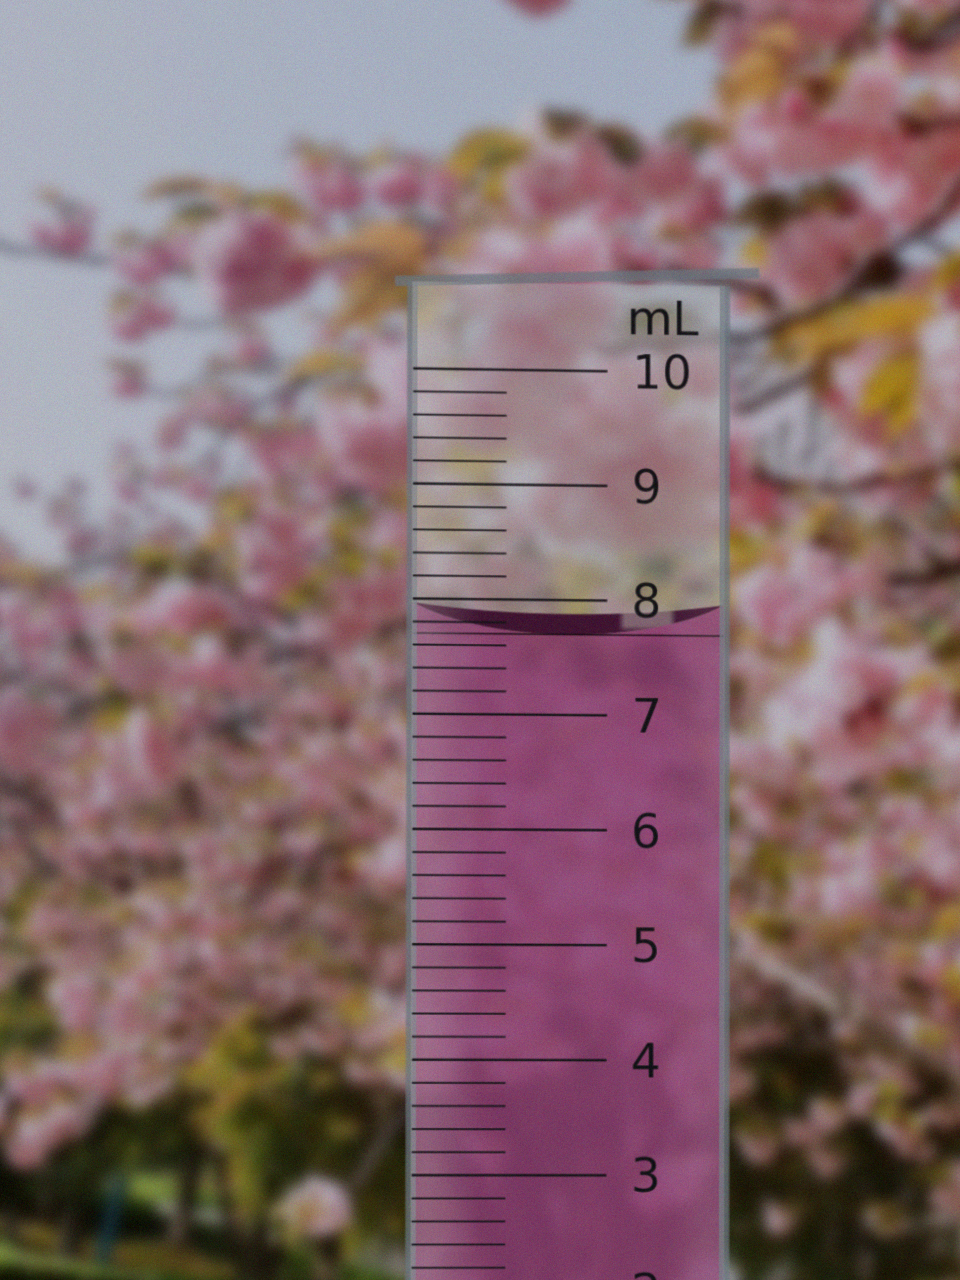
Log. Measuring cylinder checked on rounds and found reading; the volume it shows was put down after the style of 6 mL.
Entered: 7.7 mL
